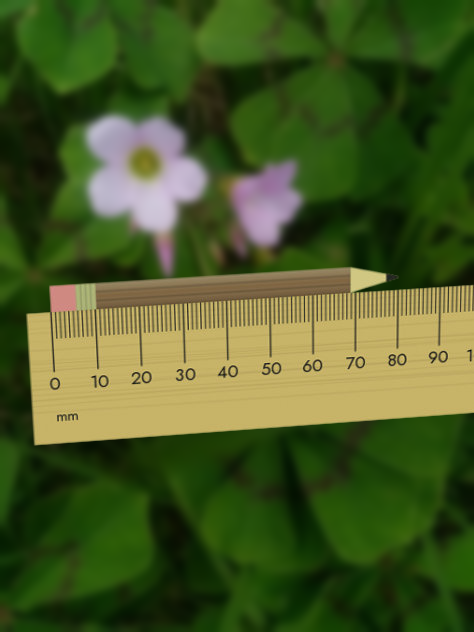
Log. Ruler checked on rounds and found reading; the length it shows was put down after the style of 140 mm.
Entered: 80 mm
